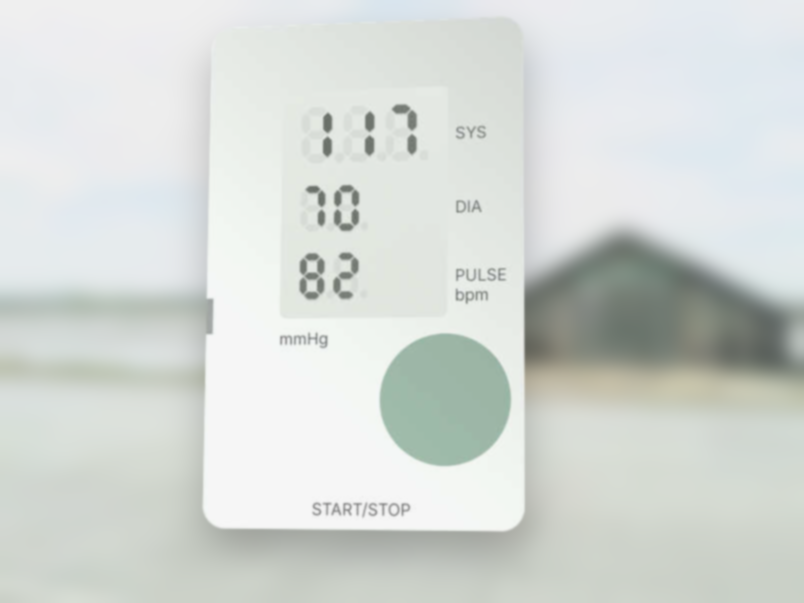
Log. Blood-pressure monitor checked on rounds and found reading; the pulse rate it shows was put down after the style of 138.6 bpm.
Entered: 82 bpm
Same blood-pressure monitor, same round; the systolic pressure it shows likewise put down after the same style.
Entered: 117 mmHg
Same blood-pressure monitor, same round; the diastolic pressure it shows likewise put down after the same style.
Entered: 70 mmHg
